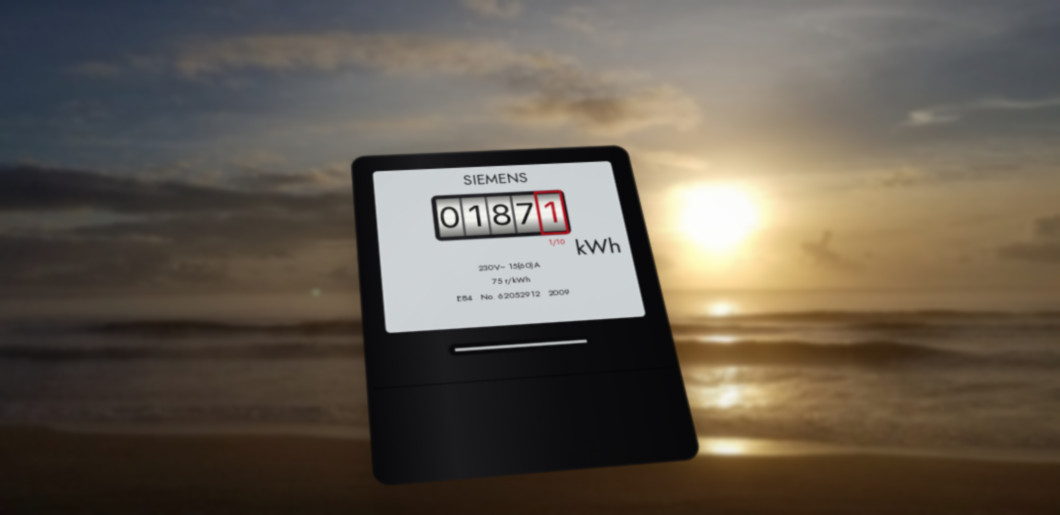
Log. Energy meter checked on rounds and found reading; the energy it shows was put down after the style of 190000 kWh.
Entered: 187.1 kWh
